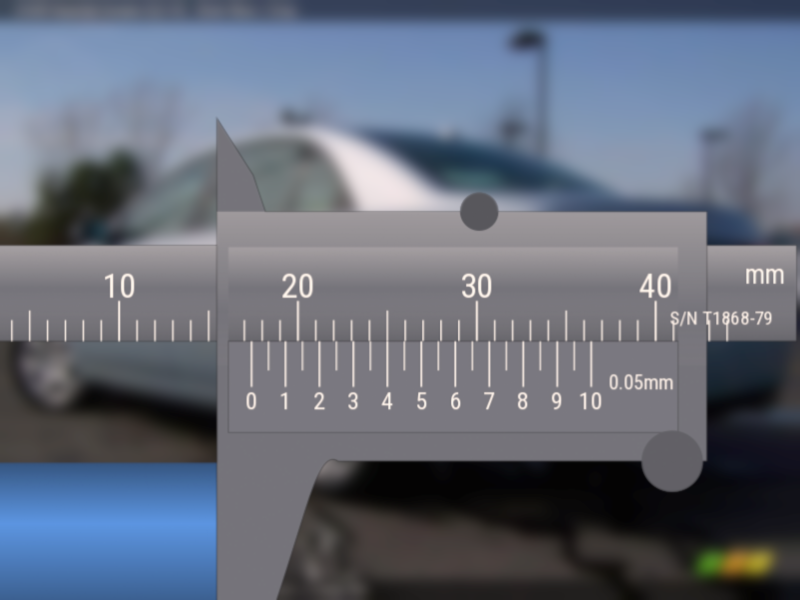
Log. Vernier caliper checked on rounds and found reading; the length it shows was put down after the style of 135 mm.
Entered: 17.4 mm
